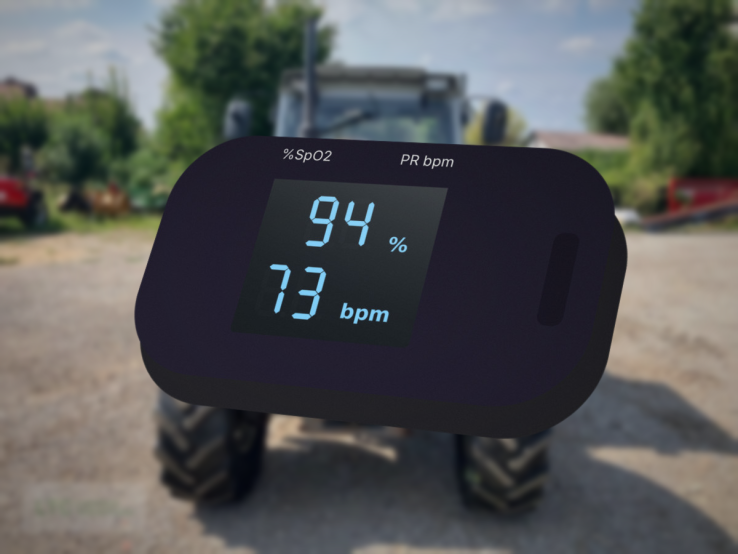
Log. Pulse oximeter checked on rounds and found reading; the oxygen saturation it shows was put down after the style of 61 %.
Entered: 94 %
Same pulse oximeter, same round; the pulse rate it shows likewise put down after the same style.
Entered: 73 bpm
